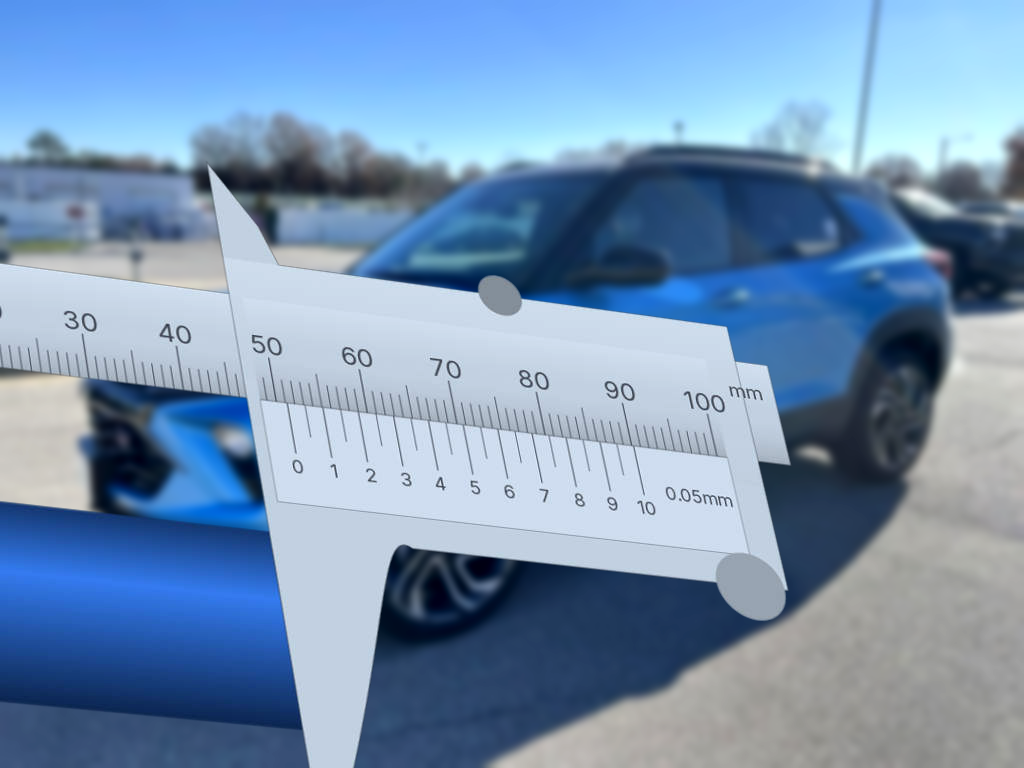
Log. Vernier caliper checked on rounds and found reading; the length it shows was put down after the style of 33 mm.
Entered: 51.2 mm
